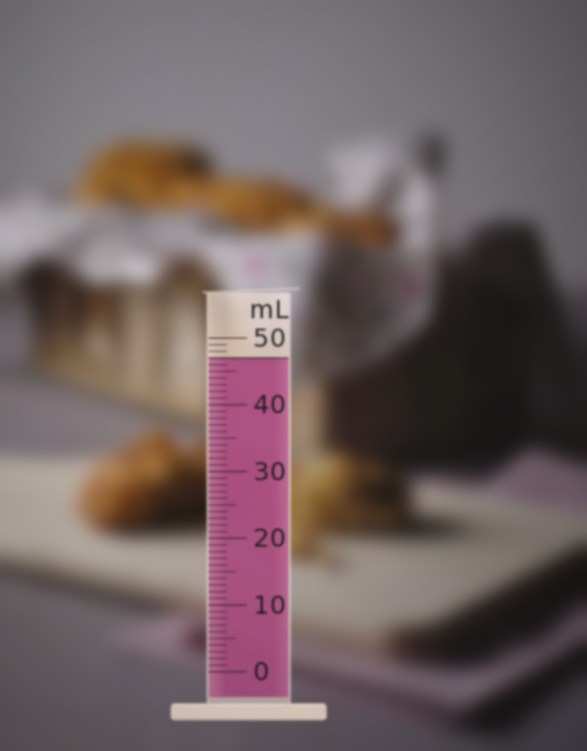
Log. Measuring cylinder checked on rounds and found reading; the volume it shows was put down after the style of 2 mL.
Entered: 47 mL
